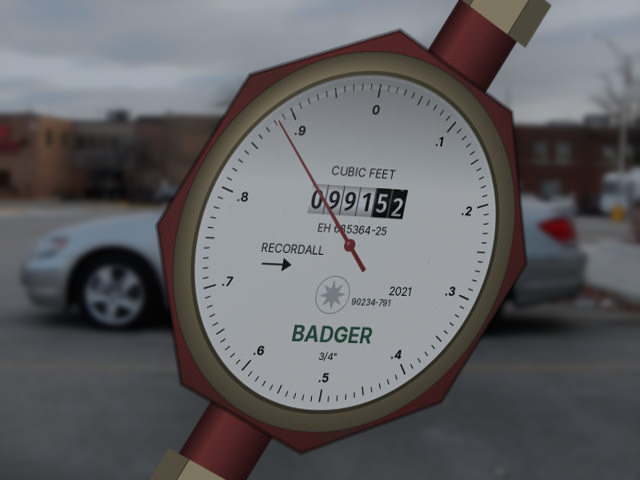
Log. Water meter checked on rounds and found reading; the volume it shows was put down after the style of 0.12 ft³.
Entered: 99151.88 ft³
